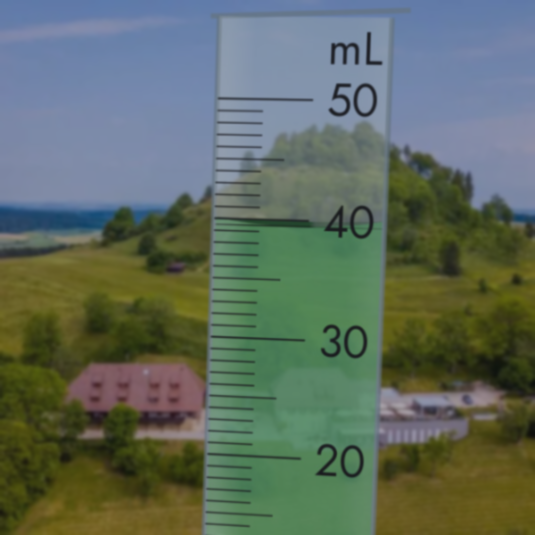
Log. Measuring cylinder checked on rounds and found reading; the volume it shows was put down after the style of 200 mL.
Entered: 39.5 mL
